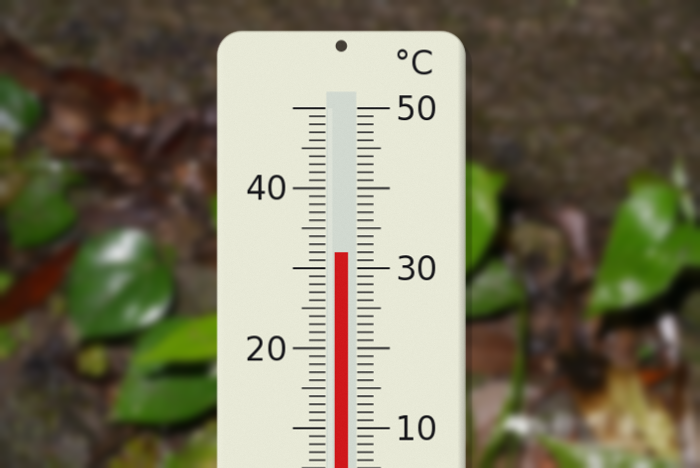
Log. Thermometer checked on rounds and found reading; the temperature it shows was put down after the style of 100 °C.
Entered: 32 °C
